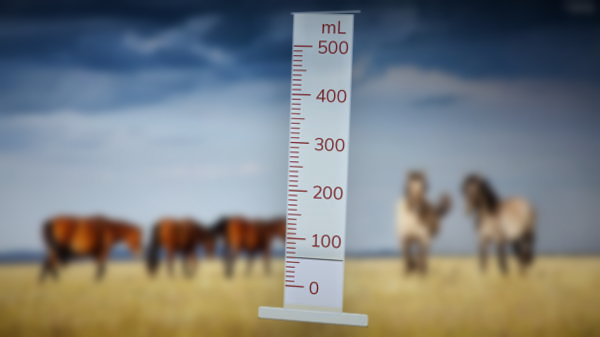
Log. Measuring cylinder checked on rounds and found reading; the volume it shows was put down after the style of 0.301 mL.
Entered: 60 mL
